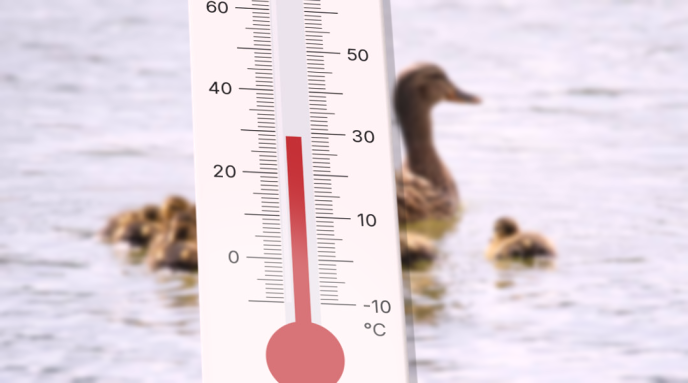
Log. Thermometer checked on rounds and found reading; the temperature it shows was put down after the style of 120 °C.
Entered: 29 °C
